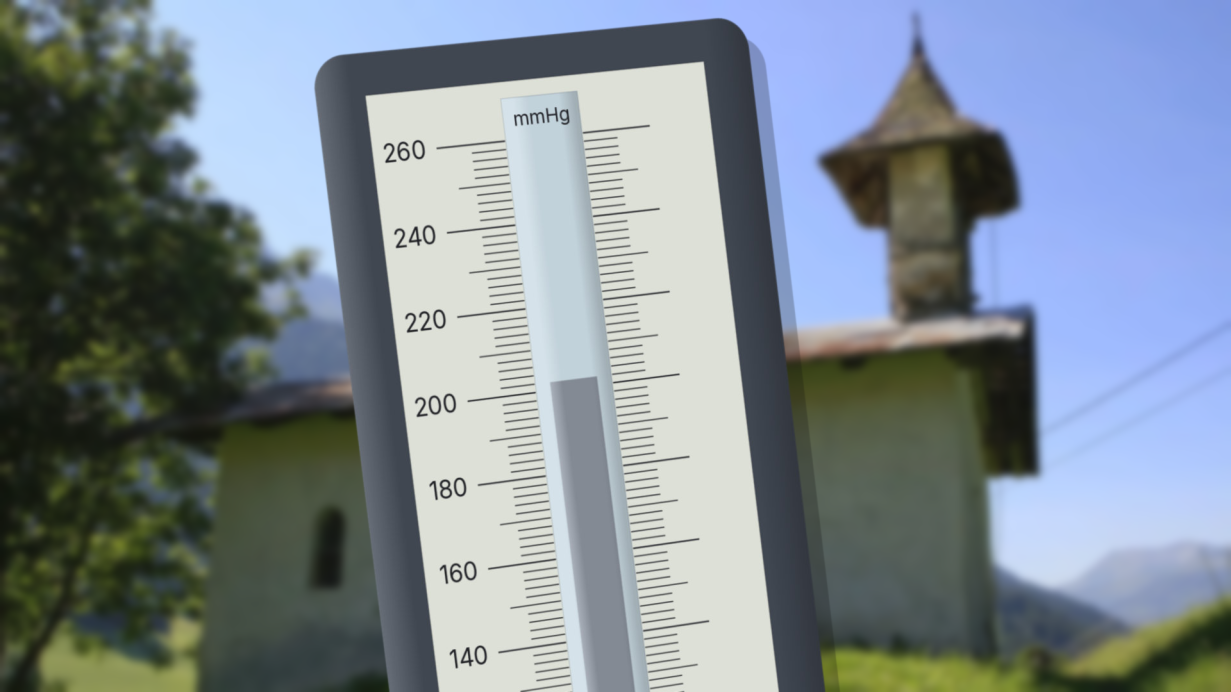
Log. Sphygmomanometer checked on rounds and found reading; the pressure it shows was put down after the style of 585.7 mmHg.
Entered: 202 mmHg
